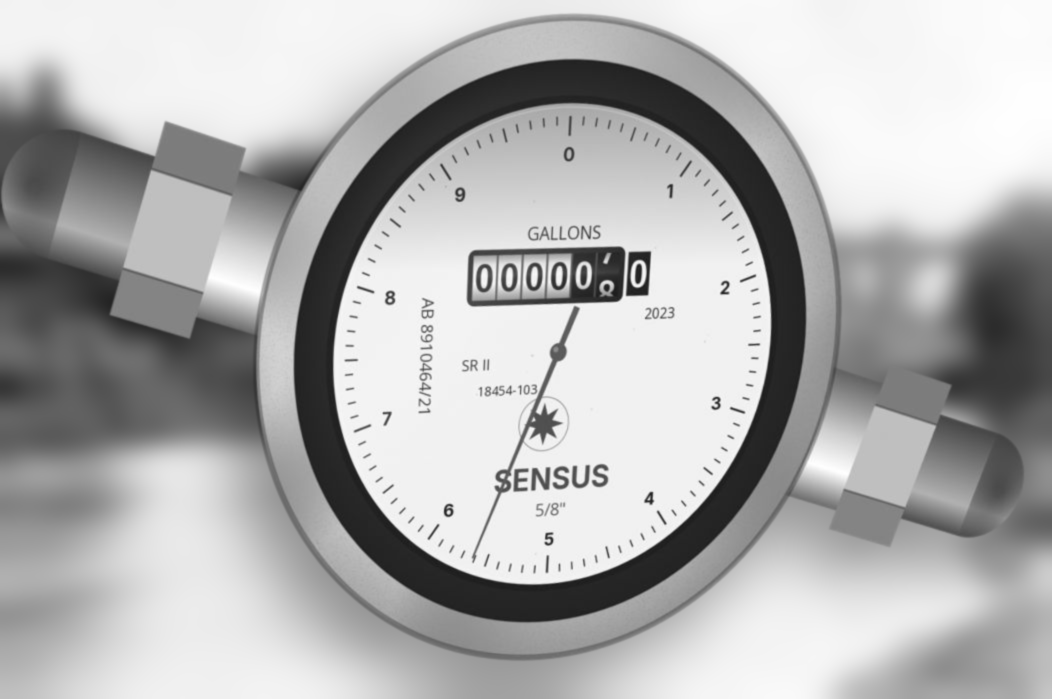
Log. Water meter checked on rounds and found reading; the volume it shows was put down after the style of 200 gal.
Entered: 75.6 gal
